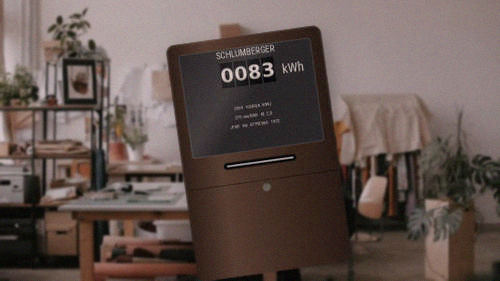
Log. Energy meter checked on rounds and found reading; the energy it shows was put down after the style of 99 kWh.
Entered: 83 kWh
